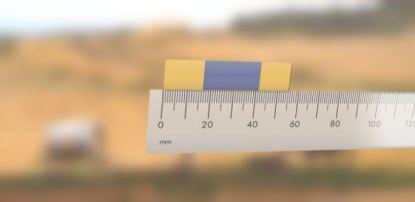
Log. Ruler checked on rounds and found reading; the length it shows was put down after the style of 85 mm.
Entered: 55 mm
